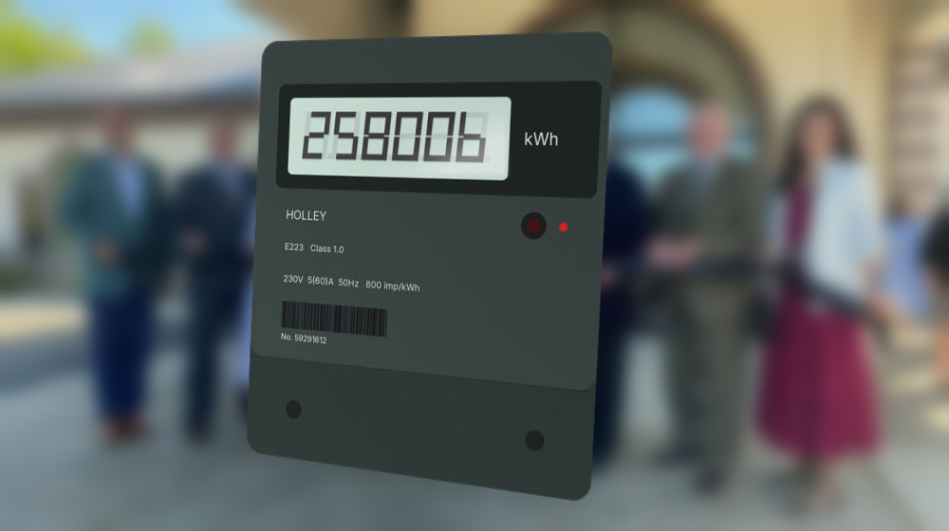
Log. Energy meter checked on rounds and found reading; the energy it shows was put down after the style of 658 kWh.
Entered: 258006 kWh
